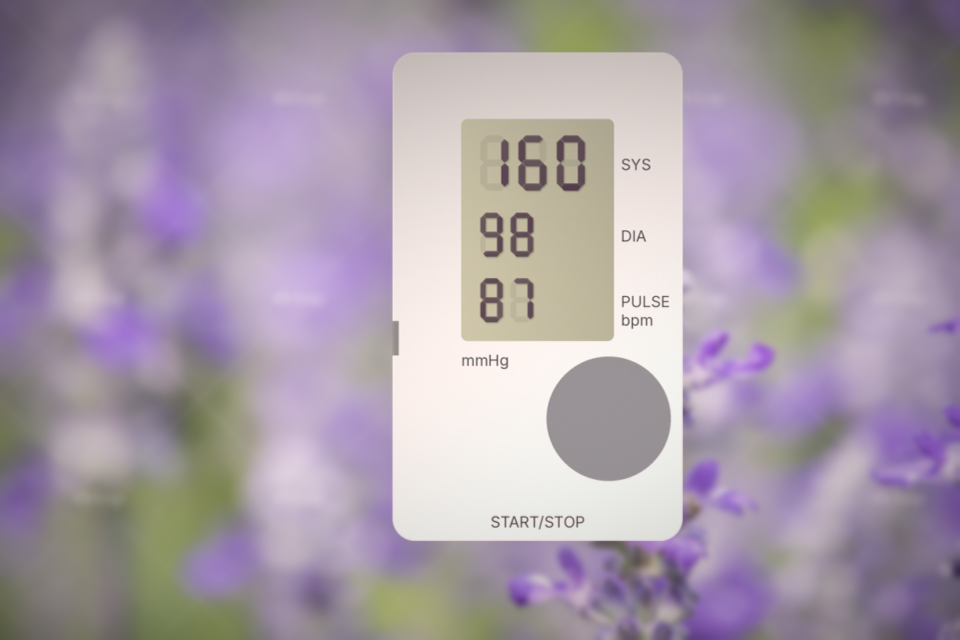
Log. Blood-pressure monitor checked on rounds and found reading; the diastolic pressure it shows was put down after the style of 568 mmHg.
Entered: 98 mmHg
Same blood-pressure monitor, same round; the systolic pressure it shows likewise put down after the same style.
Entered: 160 mmHg
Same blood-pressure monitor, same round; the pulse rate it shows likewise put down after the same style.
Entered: 87 bpm
